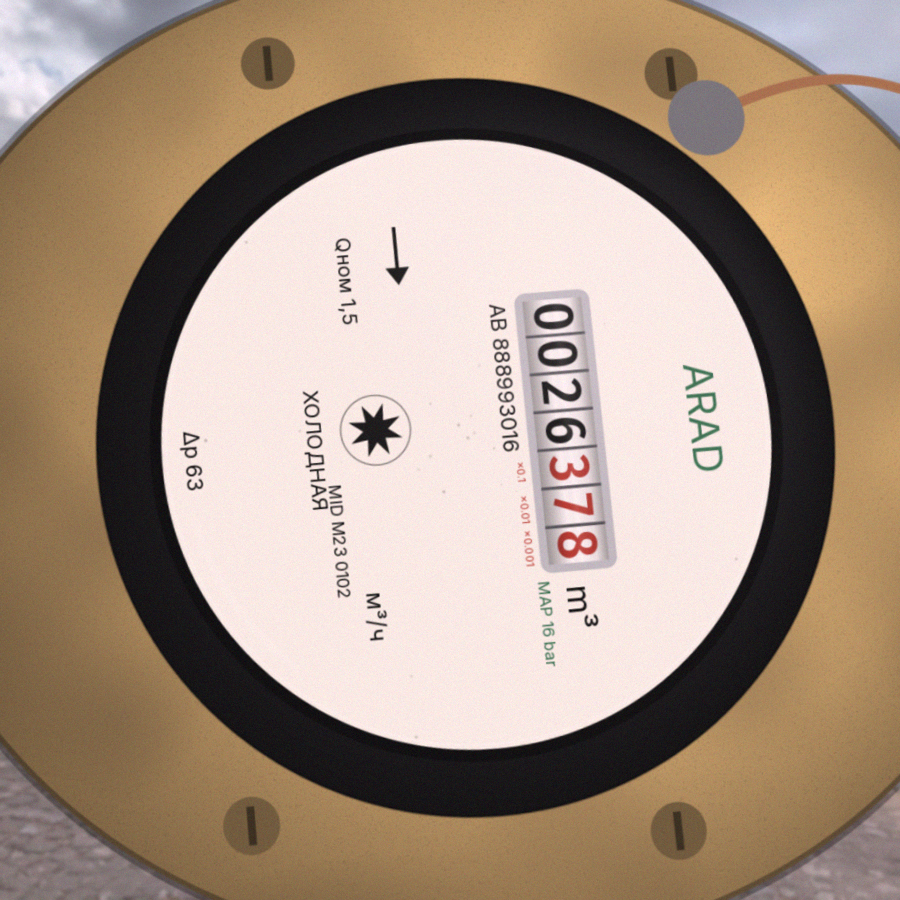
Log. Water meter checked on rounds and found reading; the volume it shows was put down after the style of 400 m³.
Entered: 26.378 m³
